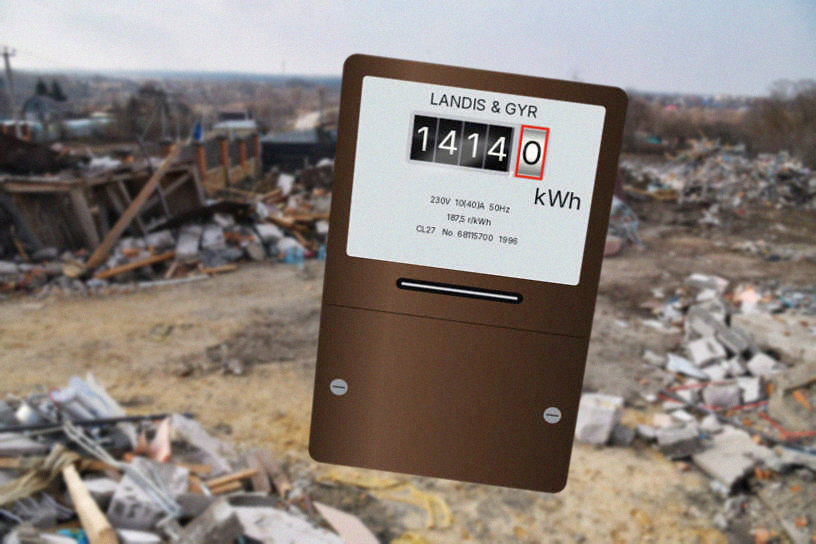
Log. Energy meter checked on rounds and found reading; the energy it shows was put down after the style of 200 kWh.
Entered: 1414.0 kWh
